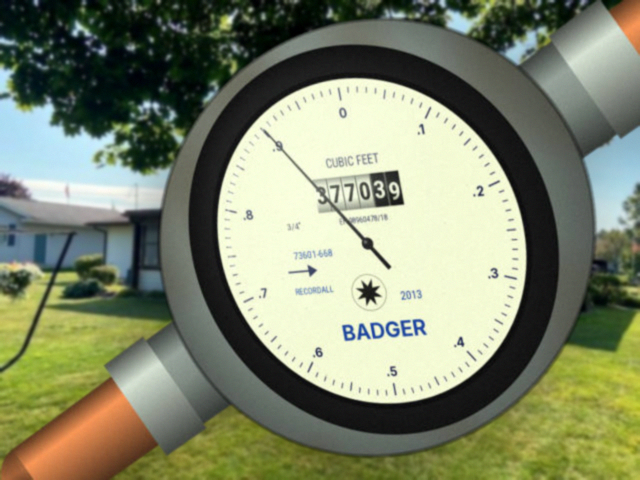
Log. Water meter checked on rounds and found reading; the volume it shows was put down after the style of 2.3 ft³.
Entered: 377038.90 ft³
